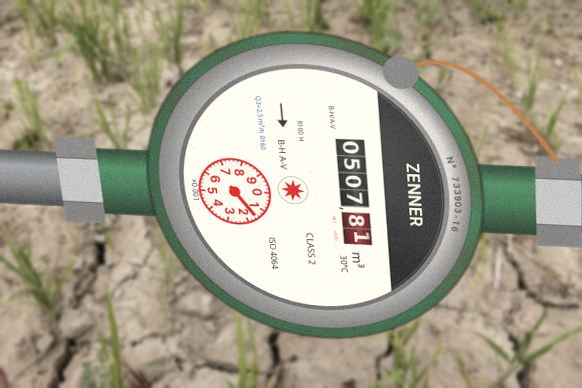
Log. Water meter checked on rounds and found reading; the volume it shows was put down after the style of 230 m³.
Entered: 507.811 m³
